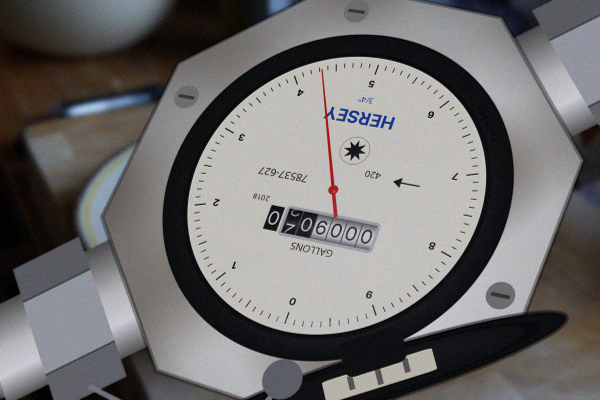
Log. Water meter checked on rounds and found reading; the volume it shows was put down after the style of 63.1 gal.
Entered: 9024.3 gal
